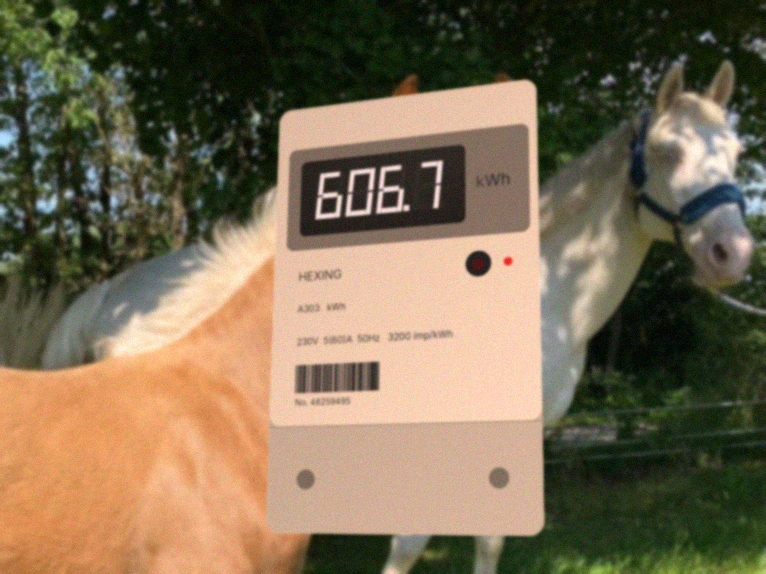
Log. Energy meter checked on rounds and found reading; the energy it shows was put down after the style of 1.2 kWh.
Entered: 606.7 kWh
